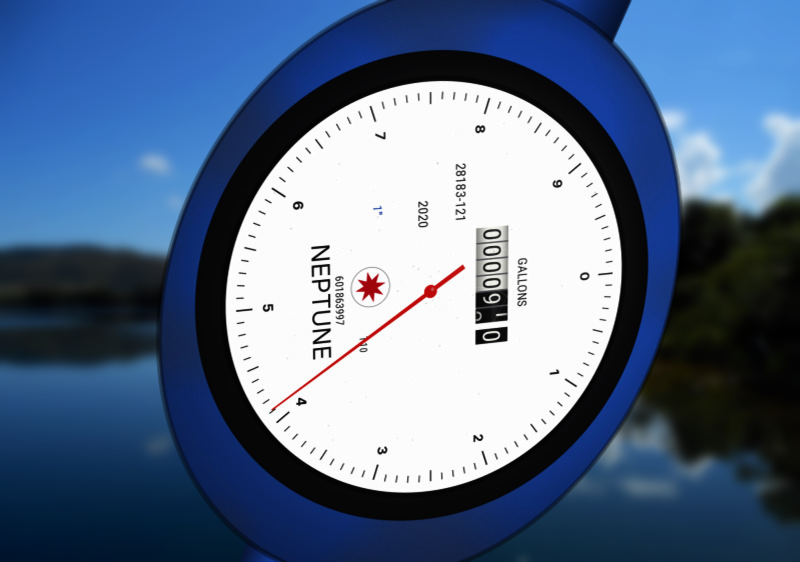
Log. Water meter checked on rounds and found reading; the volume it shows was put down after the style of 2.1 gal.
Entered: 914.1 gal
